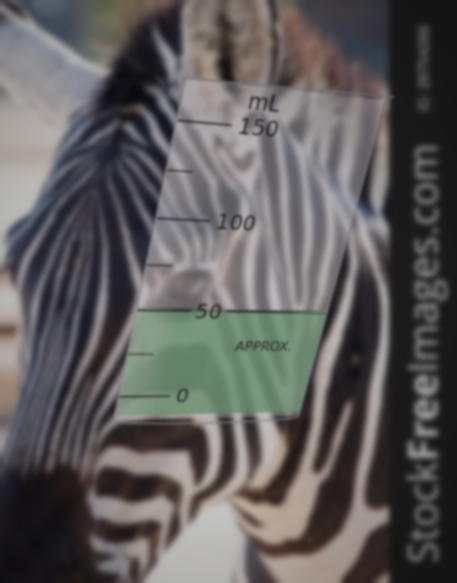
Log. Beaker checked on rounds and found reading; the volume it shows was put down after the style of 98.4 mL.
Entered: 50 mL
